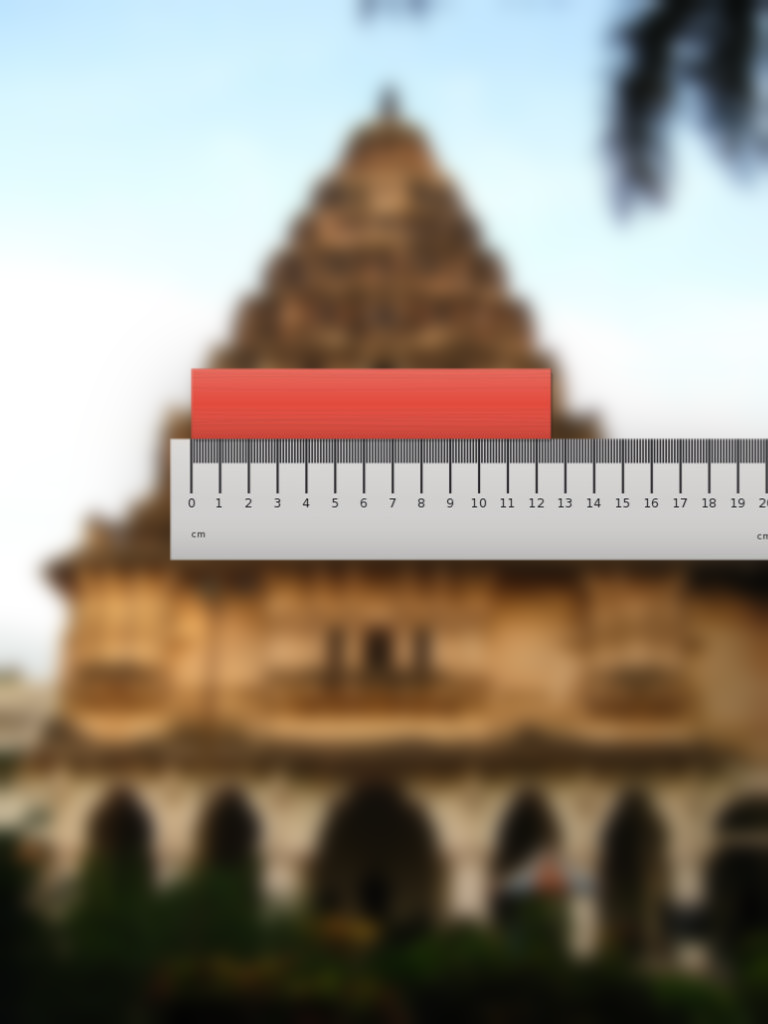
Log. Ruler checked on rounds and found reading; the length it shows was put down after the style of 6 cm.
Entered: 12.5 cm
